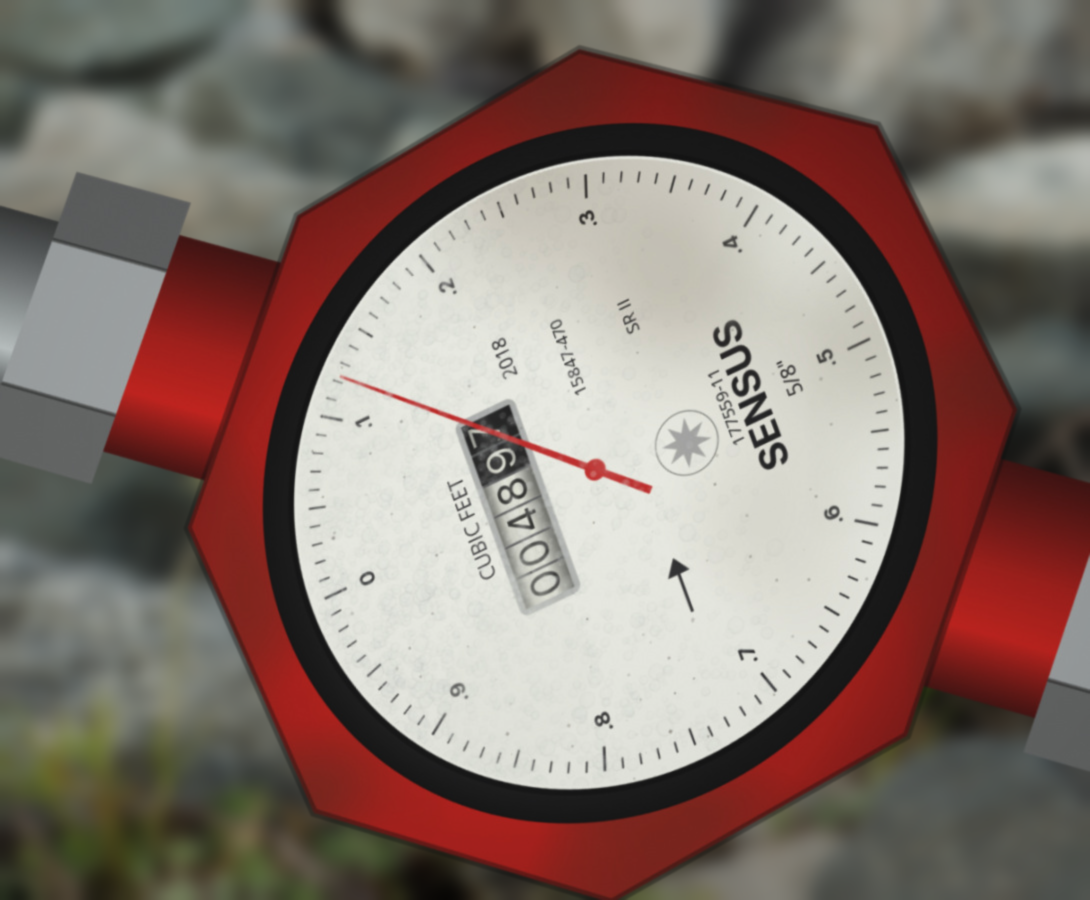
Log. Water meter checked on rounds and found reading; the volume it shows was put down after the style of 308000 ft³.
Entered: 4897.12 ft³
